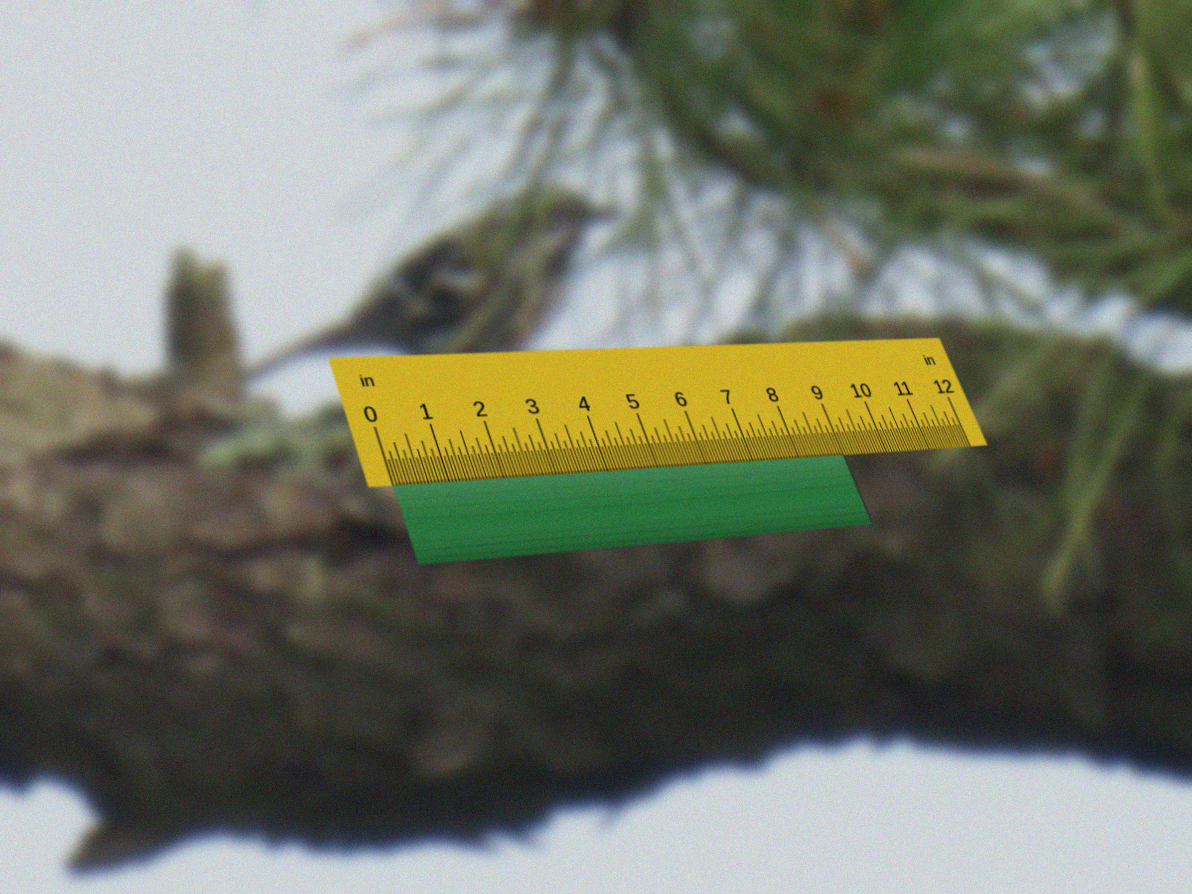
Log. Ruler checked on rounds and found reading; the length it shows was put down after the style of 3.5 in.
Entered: 9 in
